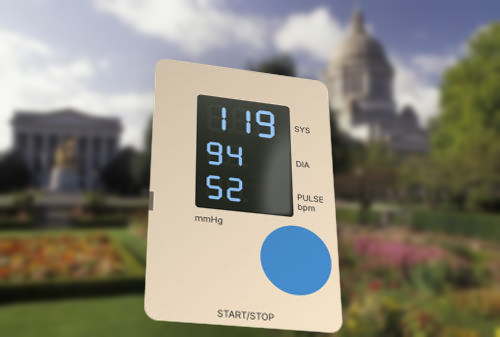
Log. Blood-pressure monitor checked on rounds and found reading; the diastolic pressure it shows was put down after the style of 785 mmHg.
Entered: 94 mmHg
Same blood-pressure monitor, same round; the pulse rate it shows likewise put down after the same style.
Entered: 52 bpm
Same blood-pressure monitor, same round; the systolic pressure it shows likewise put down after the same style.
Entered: 119 mmHg
